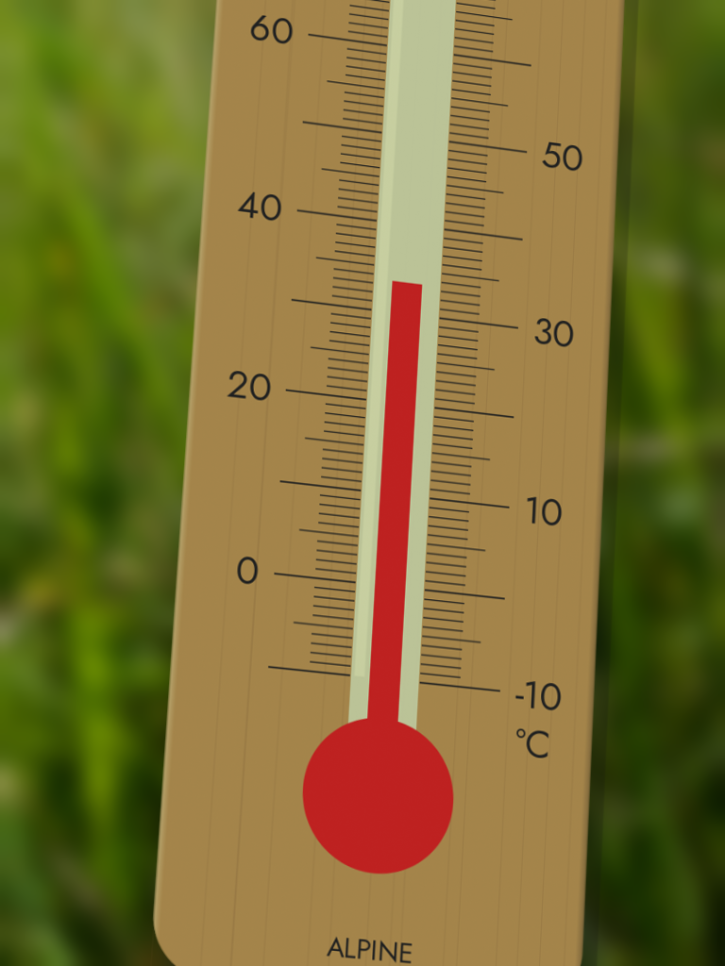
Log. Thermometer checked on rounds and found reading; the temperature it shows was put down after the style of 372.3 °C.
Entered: 33.5 °C
